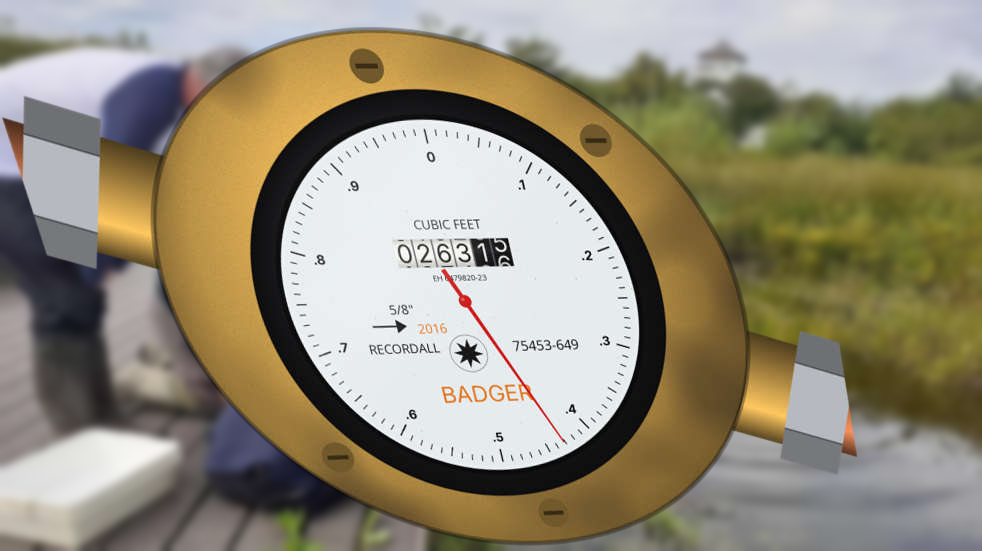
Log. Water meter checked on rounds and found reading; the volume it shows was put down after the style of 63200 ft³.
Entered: 26315.43 ft³
